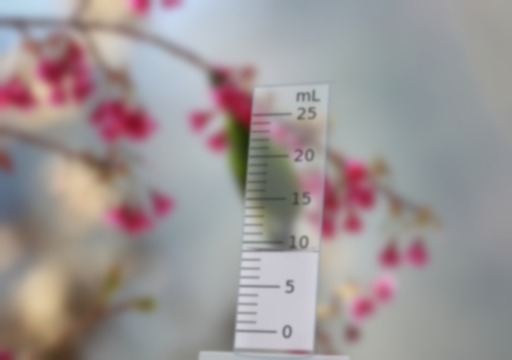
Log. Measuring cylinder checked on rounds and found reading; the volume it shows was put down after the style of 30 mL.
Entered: 9 mL
